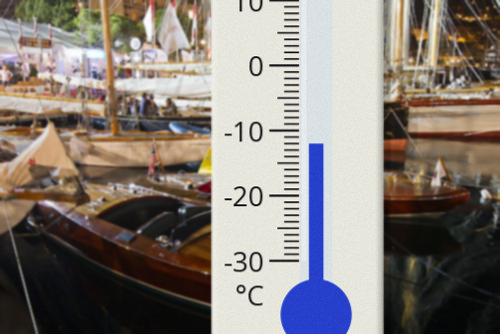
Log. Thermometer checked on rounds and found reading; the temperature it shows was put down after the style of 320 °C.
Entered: -12 °C
